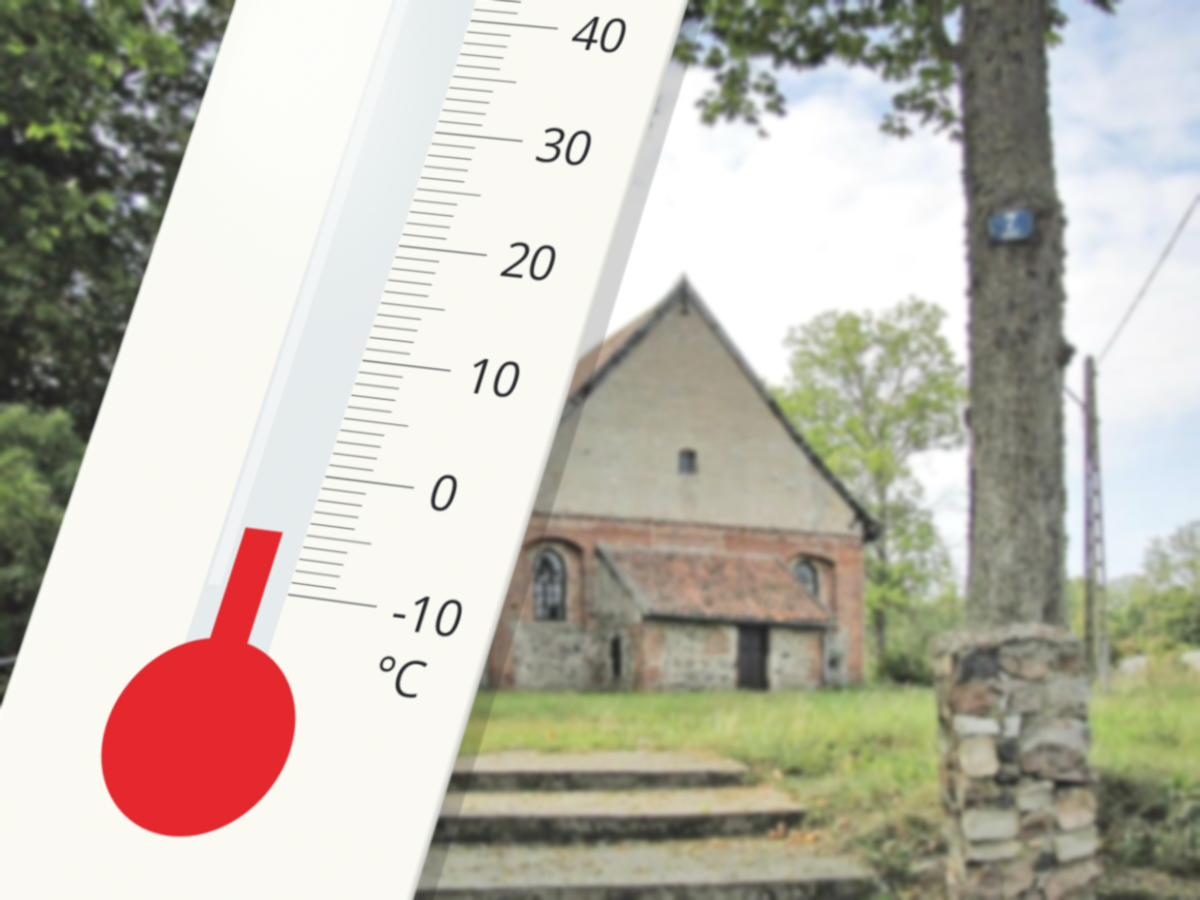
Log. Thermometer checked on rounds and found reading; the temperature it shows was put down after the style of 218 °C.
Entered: -5 °C
